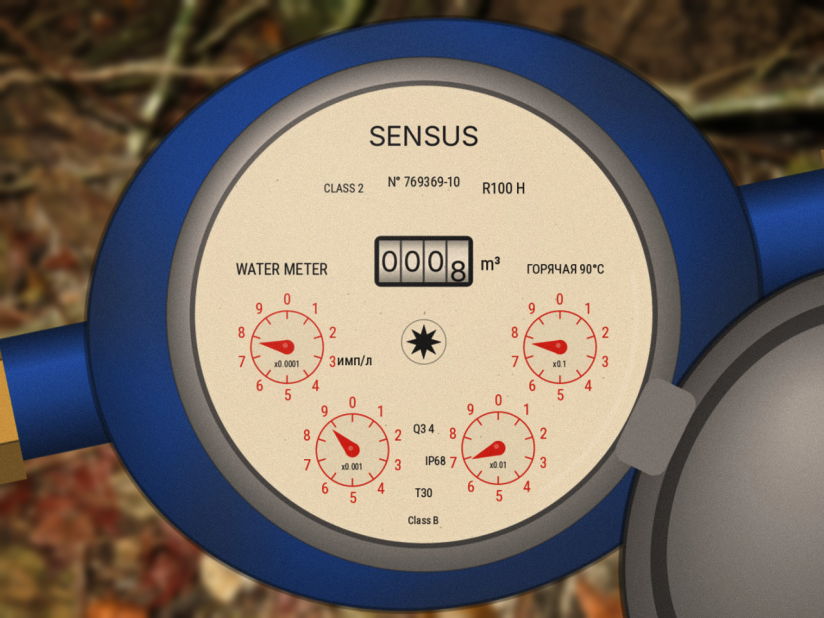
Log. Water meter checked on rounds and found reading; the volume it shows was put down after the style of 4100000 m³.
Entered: 7.7687 m³
